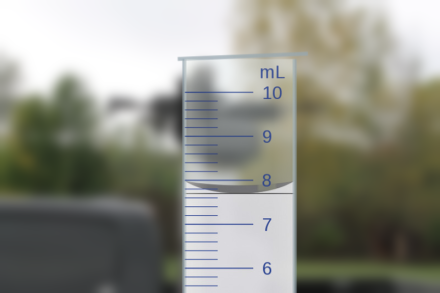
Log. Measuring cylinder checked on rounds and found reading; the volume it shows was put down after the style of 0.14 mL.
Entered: 7.7 mL
